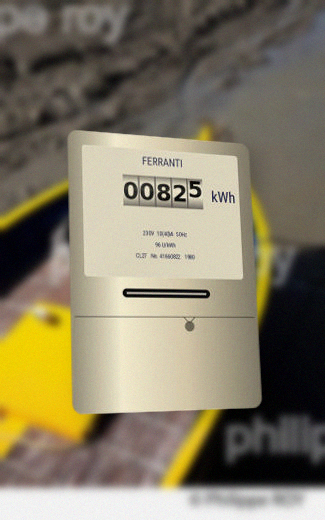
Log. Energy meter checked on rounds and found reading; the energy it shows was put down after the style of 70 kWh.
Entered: 825 kWh
